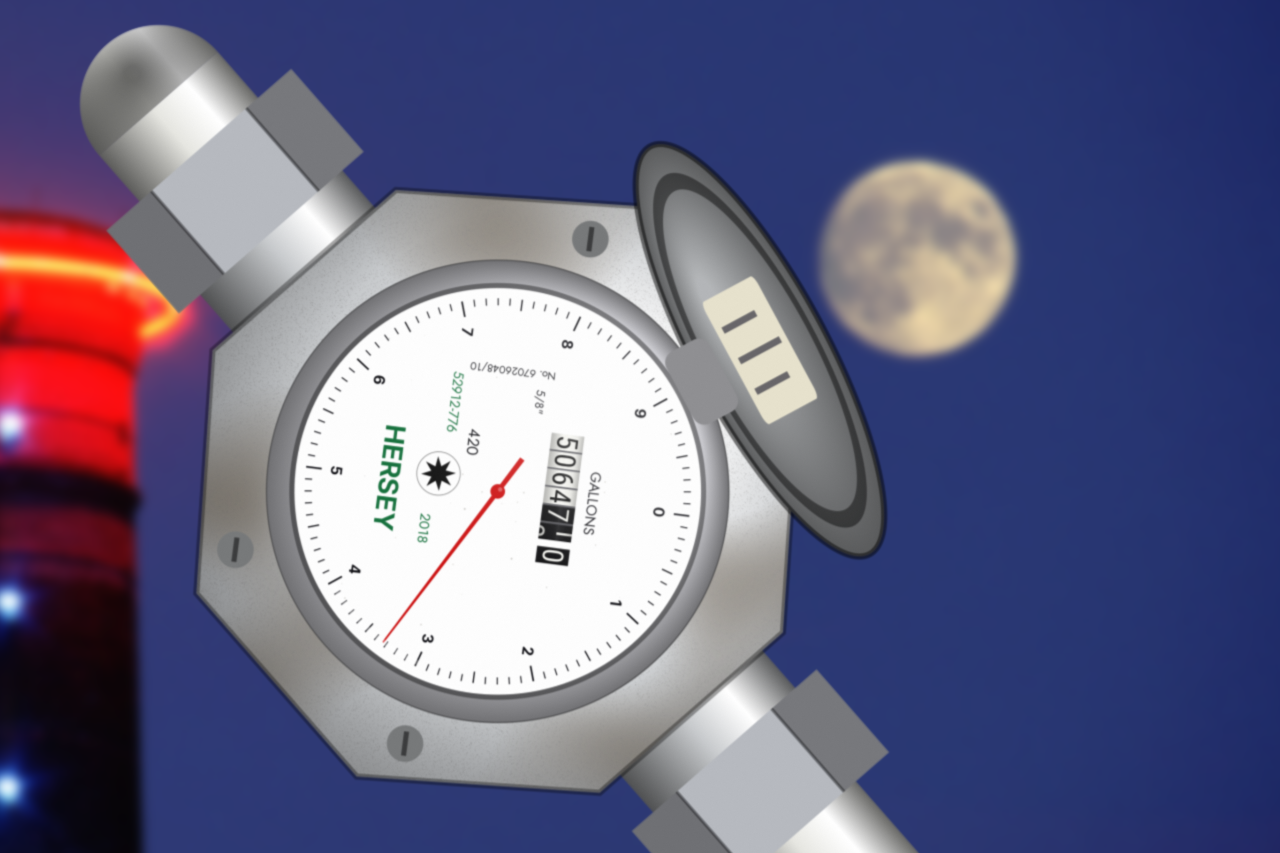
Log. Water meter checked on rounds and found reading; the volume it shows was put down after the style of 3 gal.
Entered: 5064713.3 gal
